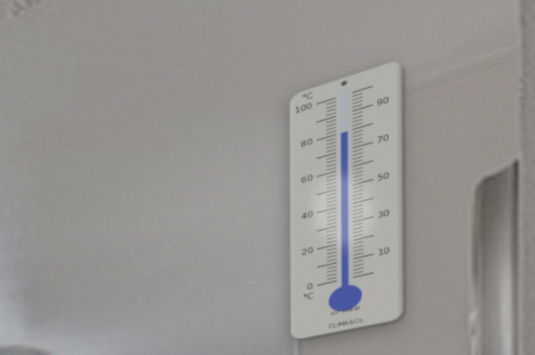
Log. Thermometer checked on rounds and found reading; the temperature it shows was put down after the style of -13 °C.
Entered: 80 °C
